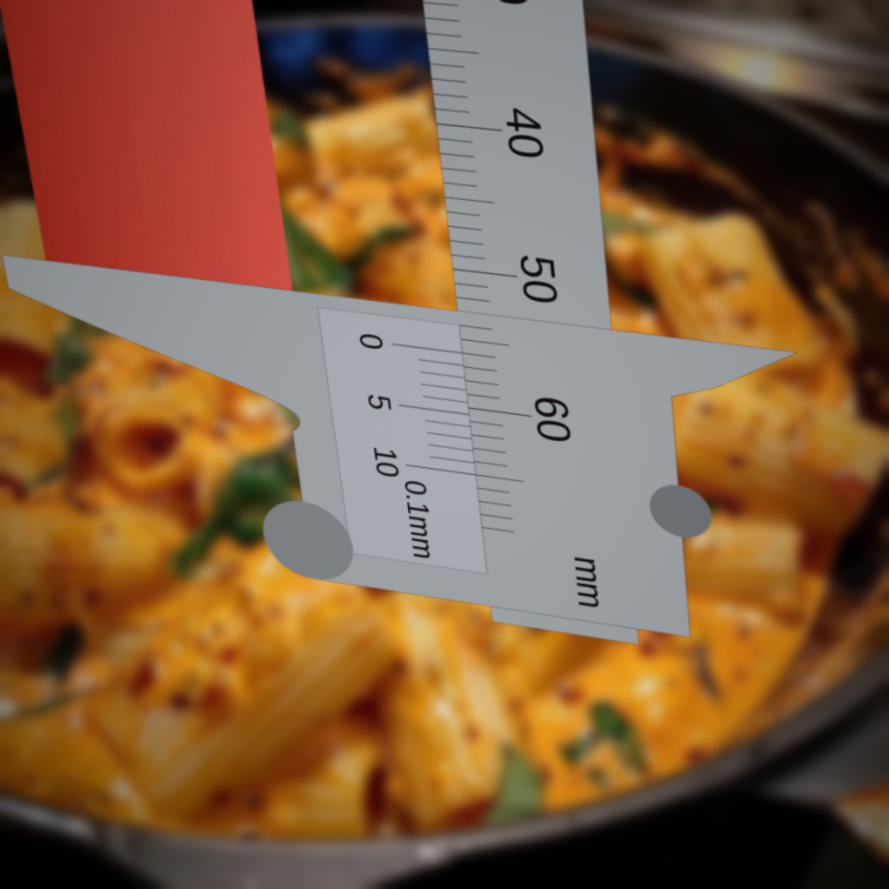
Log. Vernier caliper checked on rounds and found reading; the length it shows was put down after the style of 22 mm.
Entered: 56.0 mm
